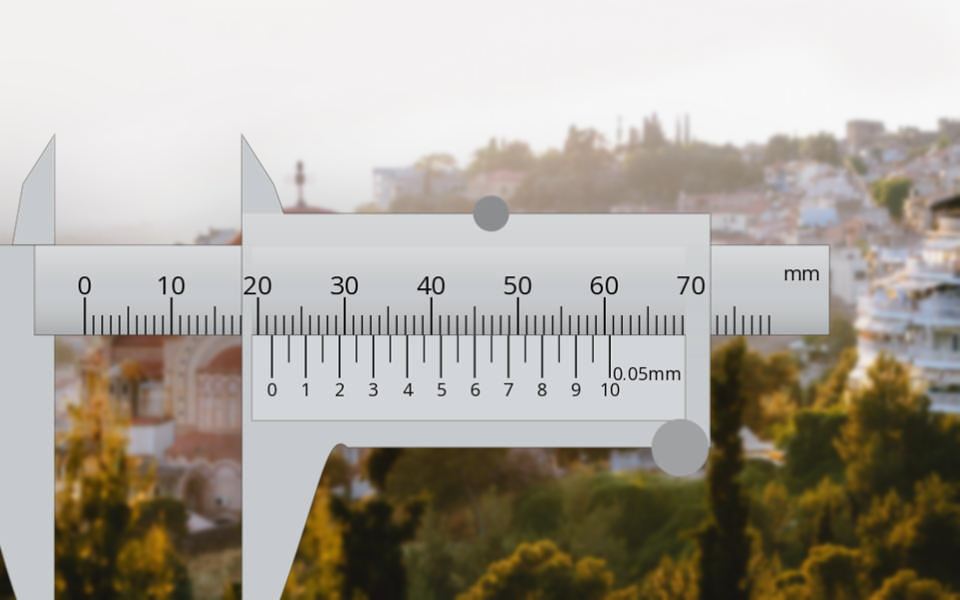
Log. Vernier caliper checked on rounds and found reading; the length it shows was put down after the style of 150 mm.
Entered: 21.6 mm
